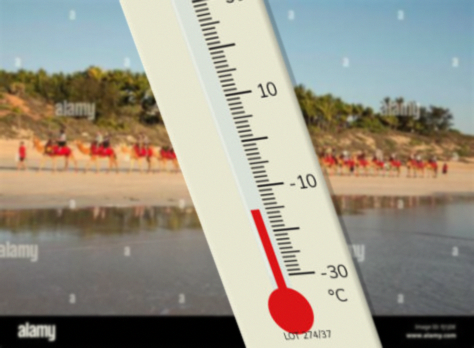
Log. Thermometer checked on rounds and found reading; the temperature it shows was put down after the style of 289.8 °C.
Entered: -15 °C
